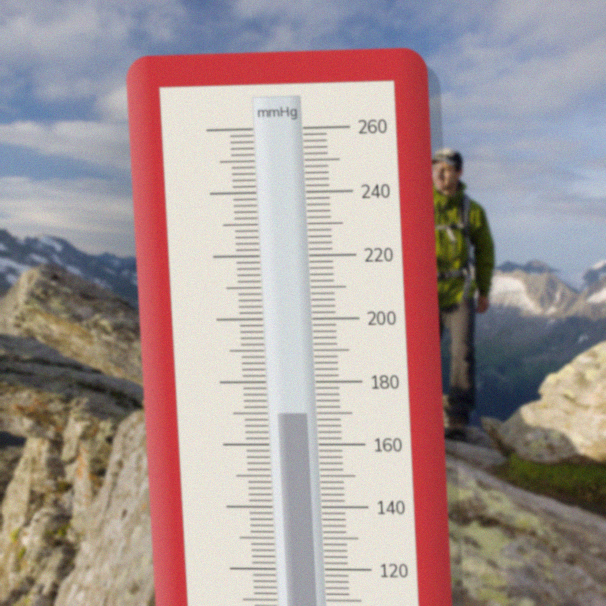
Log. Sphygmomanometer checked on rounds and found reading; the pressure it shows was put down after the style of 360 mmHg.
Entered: 170 mmHg
